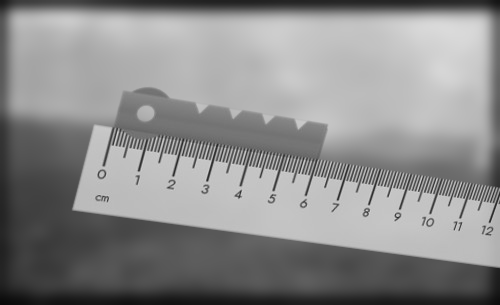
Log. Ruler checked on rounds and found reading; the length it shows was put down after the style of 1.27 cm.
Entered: 6 cm
